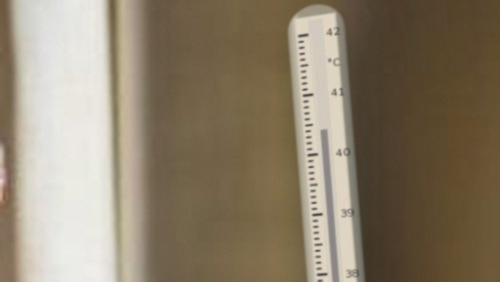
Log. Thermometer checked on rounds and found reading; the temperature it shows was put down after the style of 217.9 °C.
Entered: 40.4 °C
